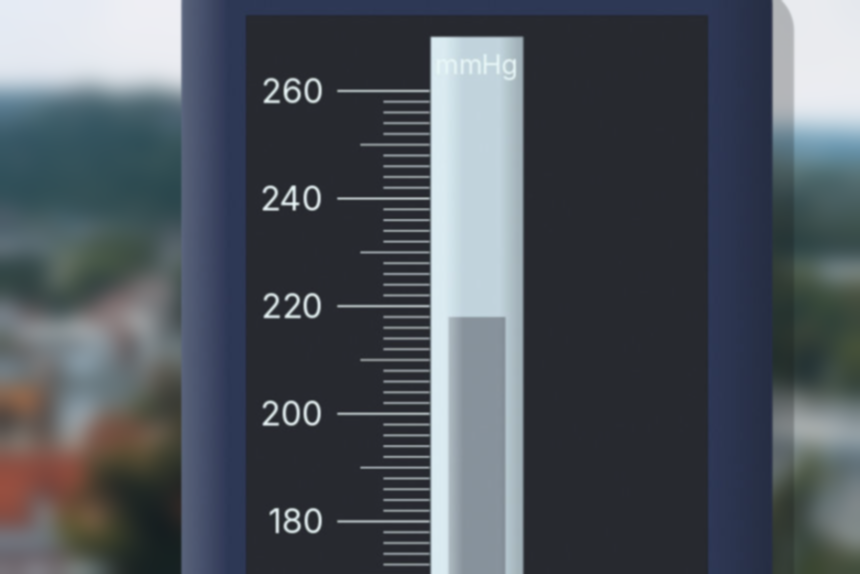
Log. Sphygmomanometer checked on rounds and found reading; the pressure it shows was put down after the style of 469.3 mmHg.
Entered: 218 mmHg
